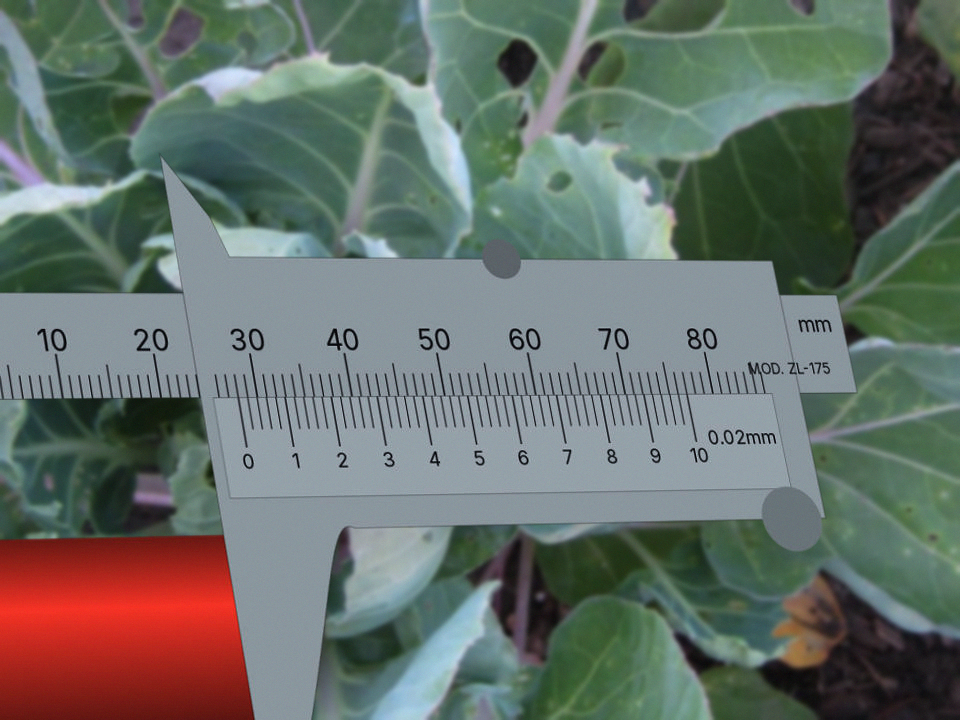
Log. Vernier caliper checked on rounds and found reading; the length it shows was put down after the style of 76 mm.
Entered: 28.0 mm
